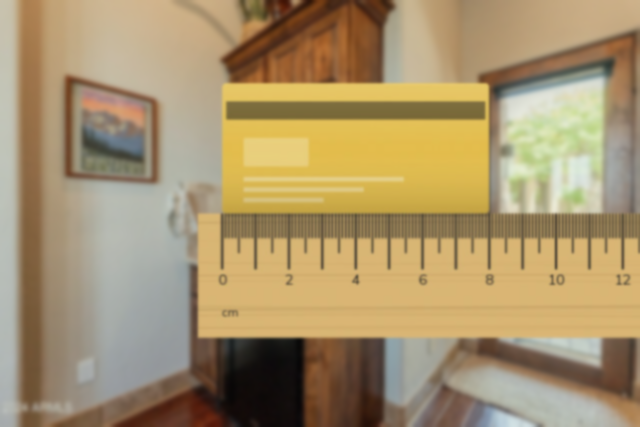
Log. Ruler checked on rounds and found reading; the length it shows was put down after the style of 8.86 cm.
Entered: 8 cm
